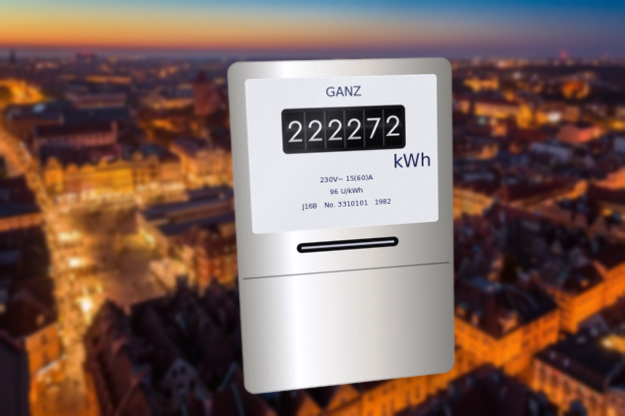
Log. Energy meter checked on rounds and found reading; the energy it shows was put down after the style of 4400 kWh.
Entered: 222272 kWh
